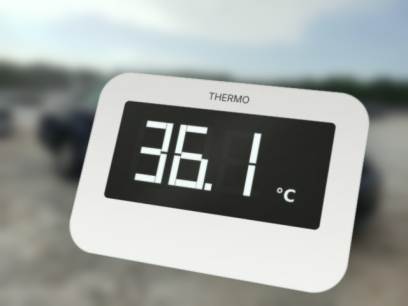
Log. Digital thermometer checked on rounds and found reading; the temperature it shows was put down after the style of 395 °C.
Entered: 36.1 °C
